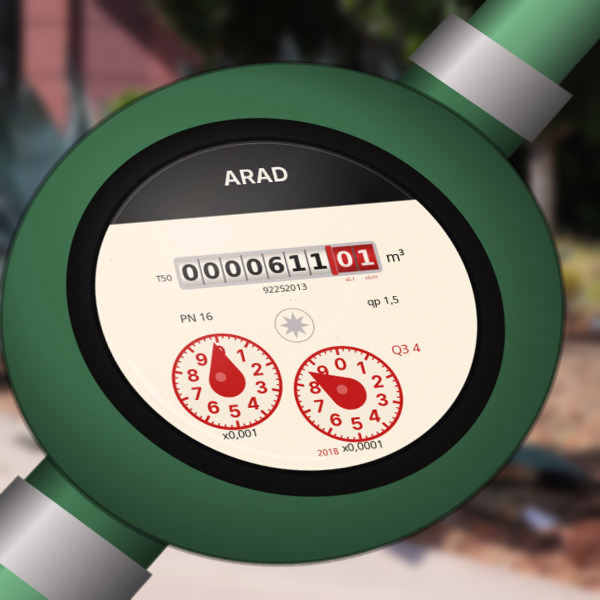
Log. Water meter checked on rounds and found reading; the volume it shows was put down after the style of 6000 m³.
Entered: 611.0098 m³
